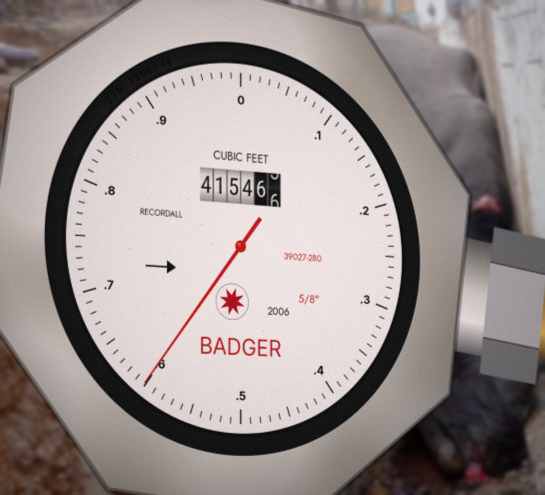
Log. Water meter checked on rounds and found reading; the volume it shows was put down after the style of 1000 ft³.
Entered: 415465.60 ft³
